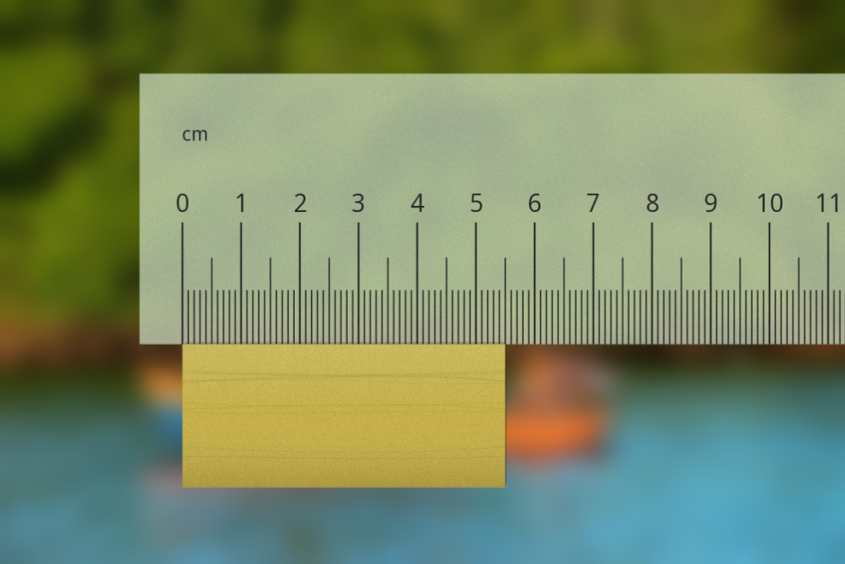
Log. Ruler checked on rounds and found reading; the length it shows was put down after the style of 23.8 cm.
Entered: 5.5 cm
